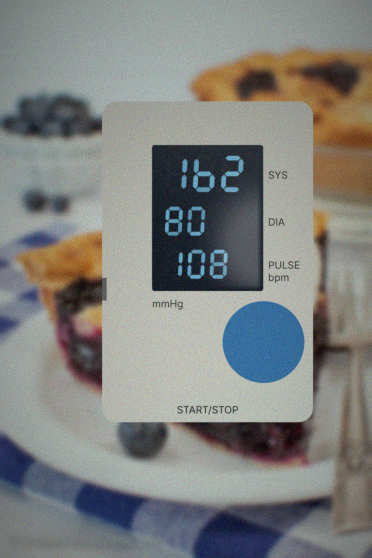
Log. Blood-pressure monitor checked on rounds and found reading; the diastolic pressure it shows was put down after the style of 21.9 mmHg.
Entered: 80 mmHg
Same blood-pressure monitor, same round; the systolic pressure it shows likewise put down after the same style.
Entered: 162 mmHg
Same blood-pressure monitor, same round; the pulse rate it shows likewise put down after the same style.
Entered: 108 bpm
